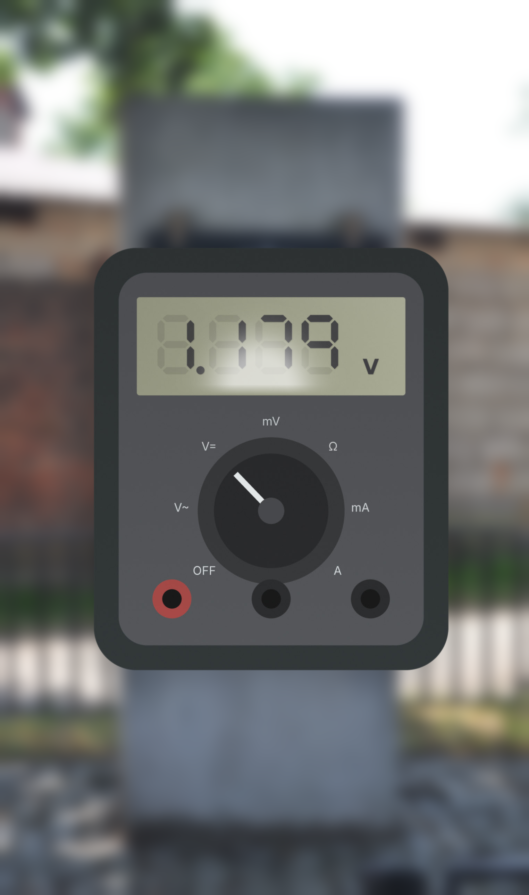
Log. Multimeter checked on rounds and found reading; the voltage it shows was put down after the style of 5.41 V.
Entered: 1.179 V
